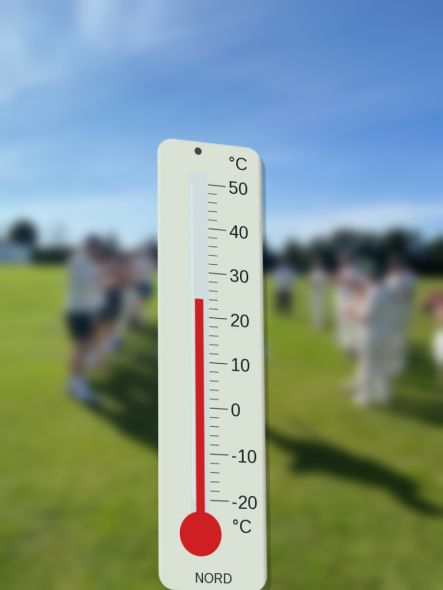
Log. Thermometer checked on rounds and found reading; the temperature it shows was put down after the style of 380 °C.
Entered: 24 °C
